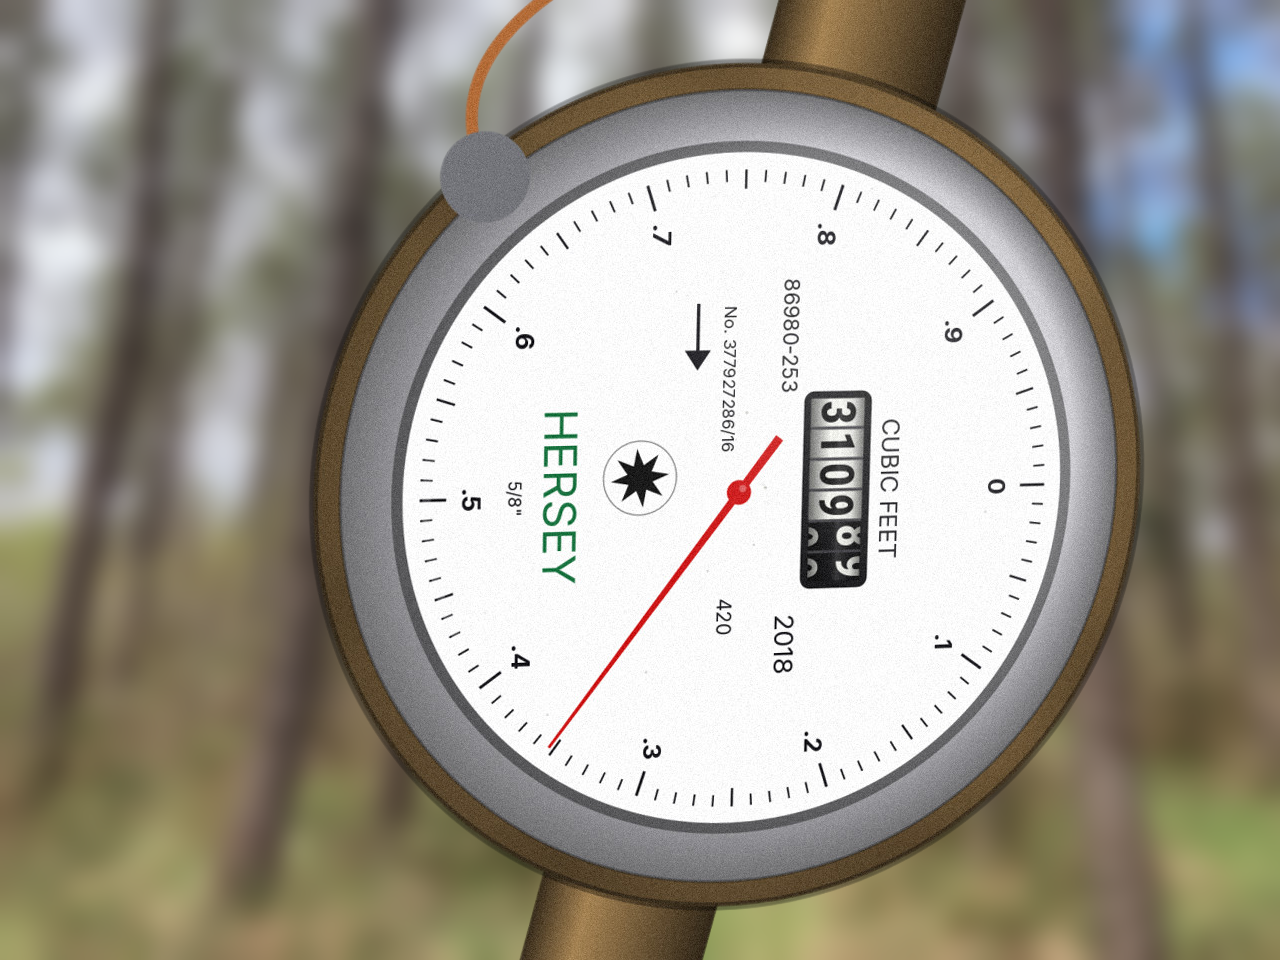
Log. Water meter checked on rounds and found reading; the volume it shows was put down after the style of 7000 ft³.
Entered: 310989.35 ft³
